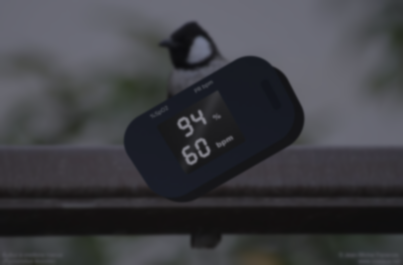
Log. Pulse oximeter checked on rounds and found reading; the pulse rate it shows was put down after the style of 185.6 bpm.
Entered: 60 bpm
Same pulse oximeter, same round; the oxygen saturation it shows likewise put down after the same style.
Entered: 94 %
